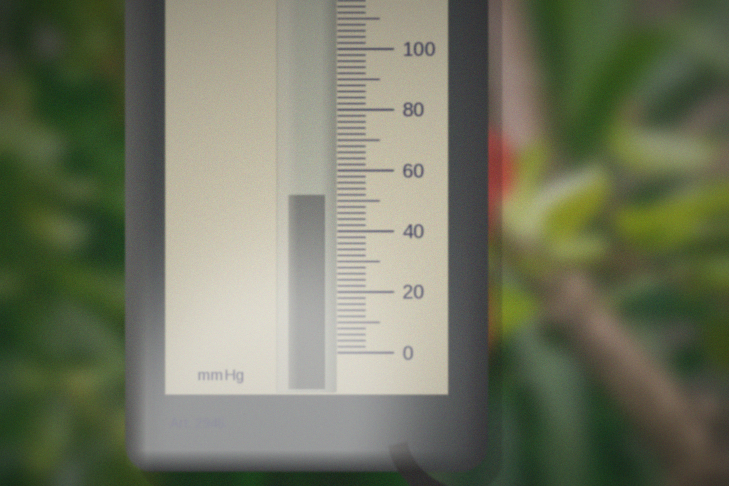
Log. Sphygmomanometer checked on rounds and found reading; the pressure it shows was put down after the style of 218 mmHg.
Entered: 52 mmHg
